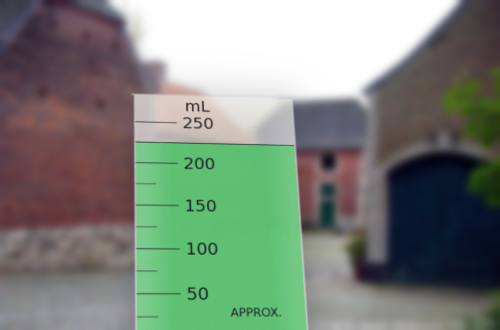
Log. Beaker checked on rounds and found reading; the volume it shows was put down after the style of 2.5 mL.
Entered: 225 mL
